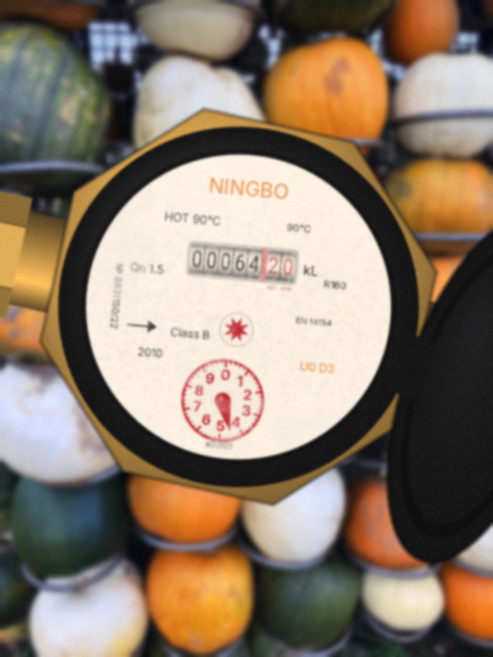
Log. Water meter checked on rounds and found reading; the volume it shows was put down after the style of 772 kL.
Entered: 64.204 kL
